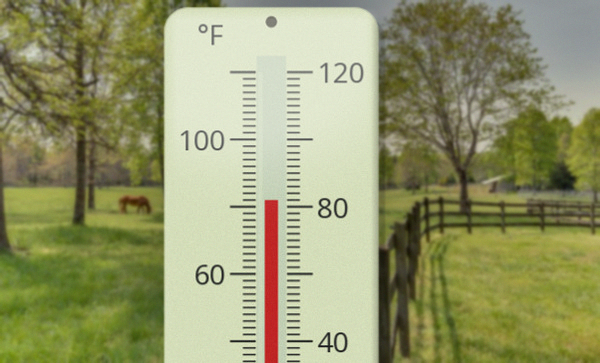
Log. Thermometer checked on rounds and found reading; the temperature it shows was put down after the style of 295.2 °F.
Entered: 82 °F
